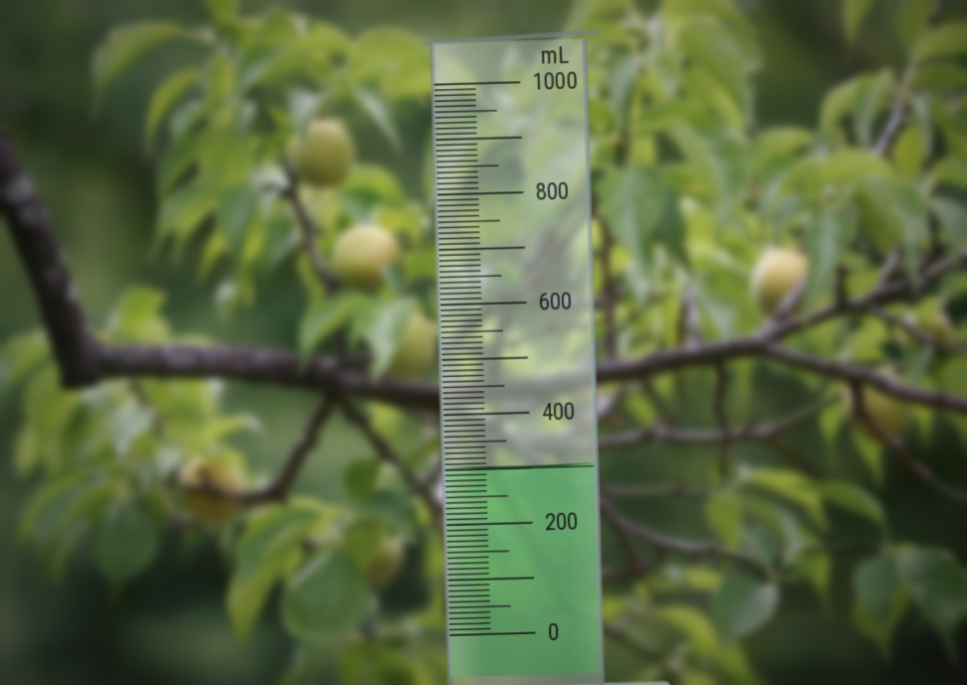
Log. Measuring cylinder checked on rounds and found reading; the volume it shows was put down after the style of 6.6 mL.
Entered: 300 mL
